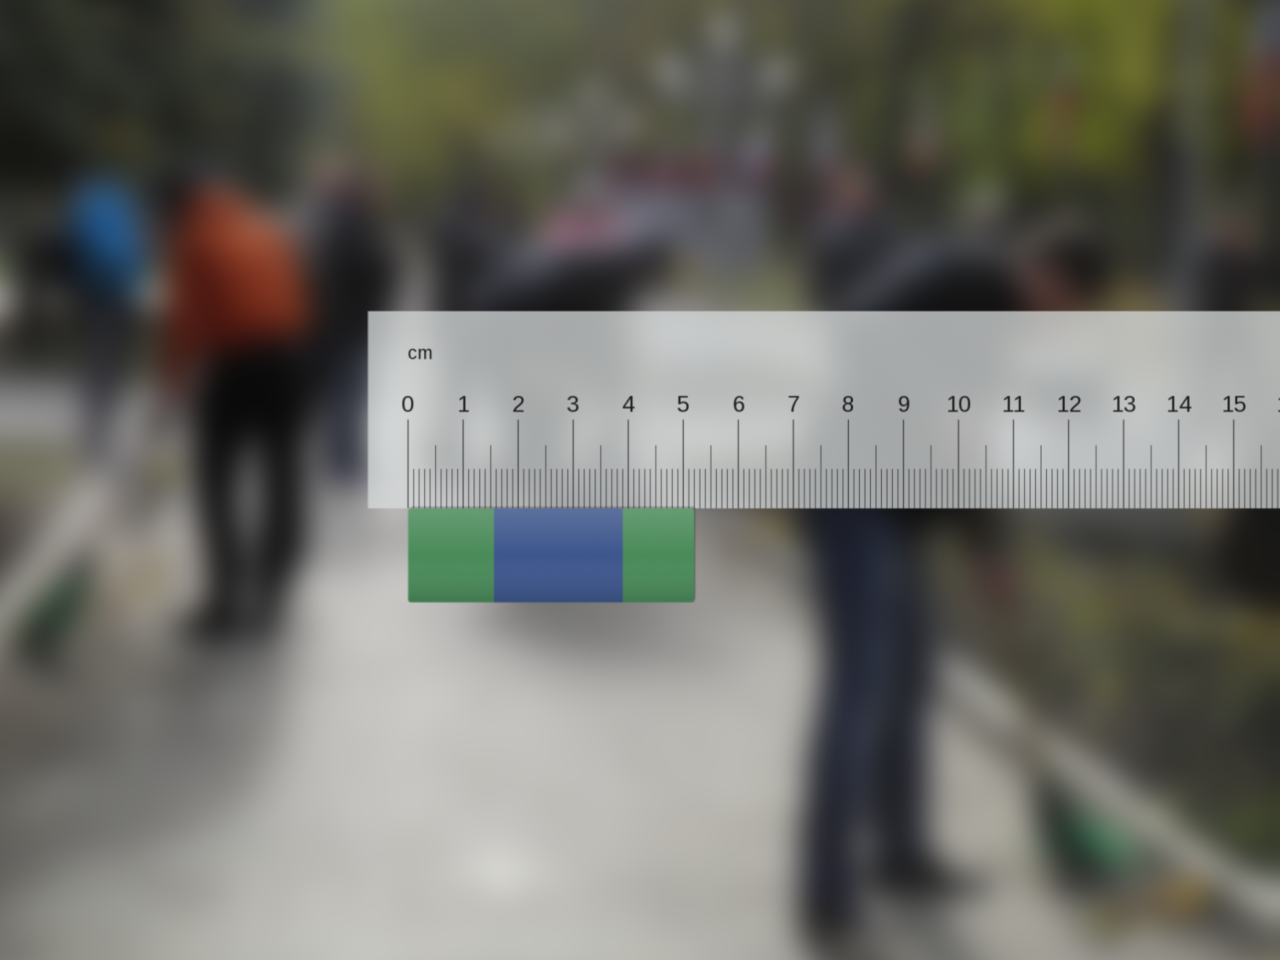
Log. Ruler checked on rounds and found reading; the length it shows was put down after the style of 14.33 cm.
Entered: 5.2 cm
